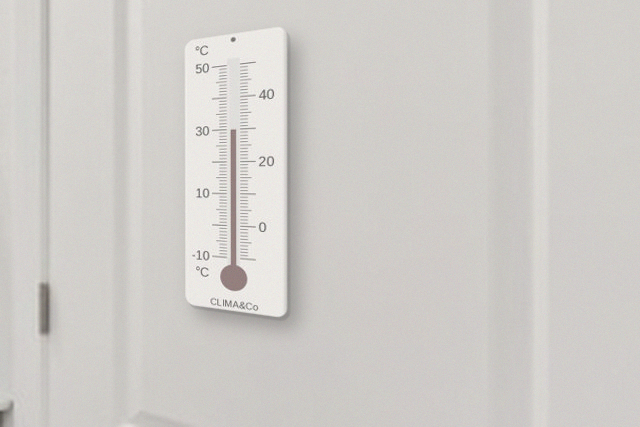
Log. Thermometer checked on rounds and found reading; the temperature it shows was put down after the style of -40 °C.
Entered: 30 °C
